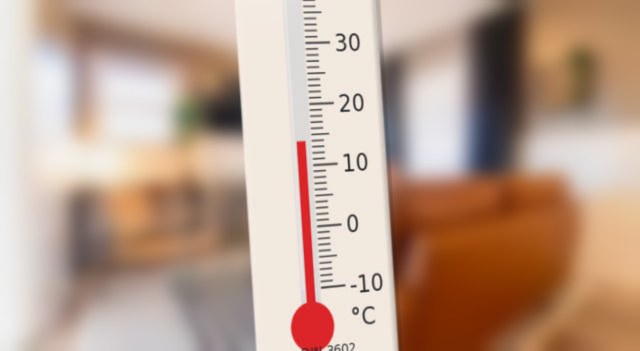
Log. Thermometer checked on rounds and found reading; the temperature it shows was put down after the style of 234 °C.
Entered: 14 °C
